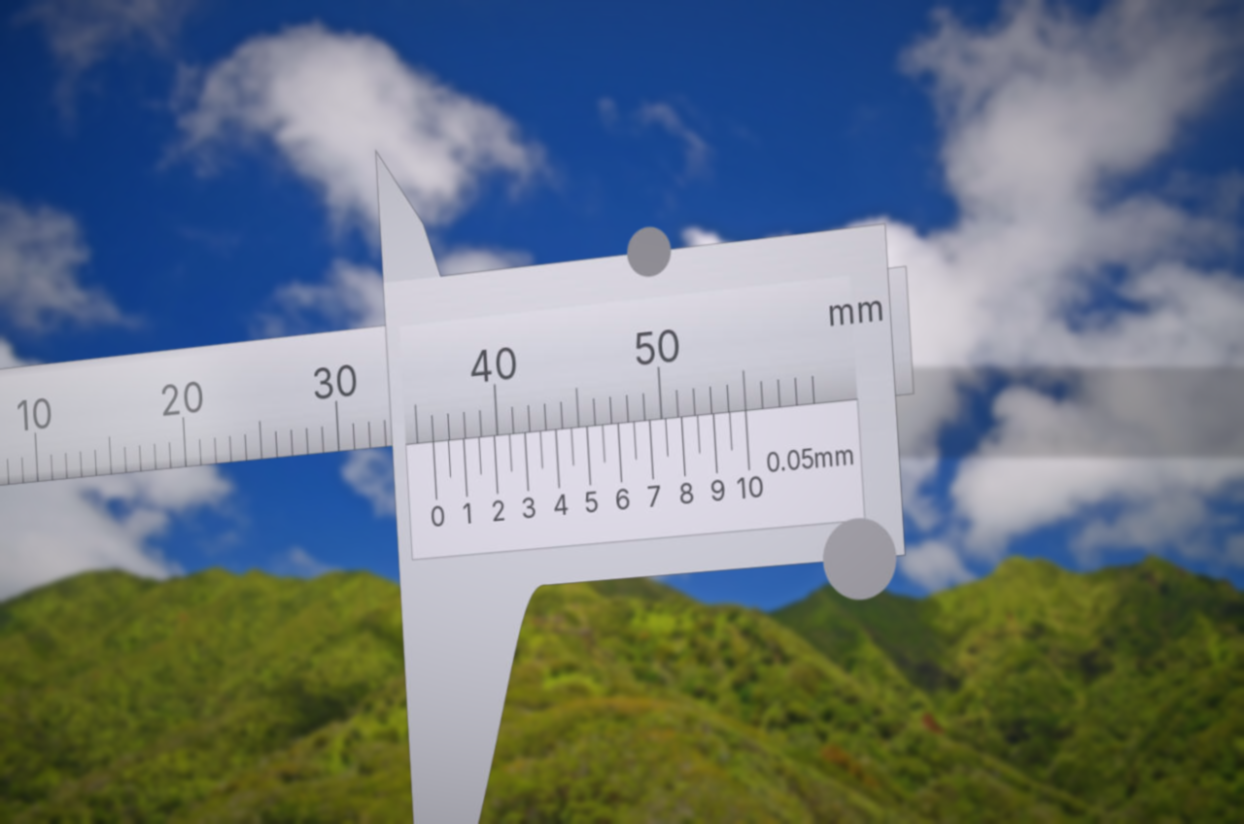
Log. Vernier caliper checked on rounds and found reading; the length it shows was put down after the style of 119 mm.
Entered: 36.0 mm
